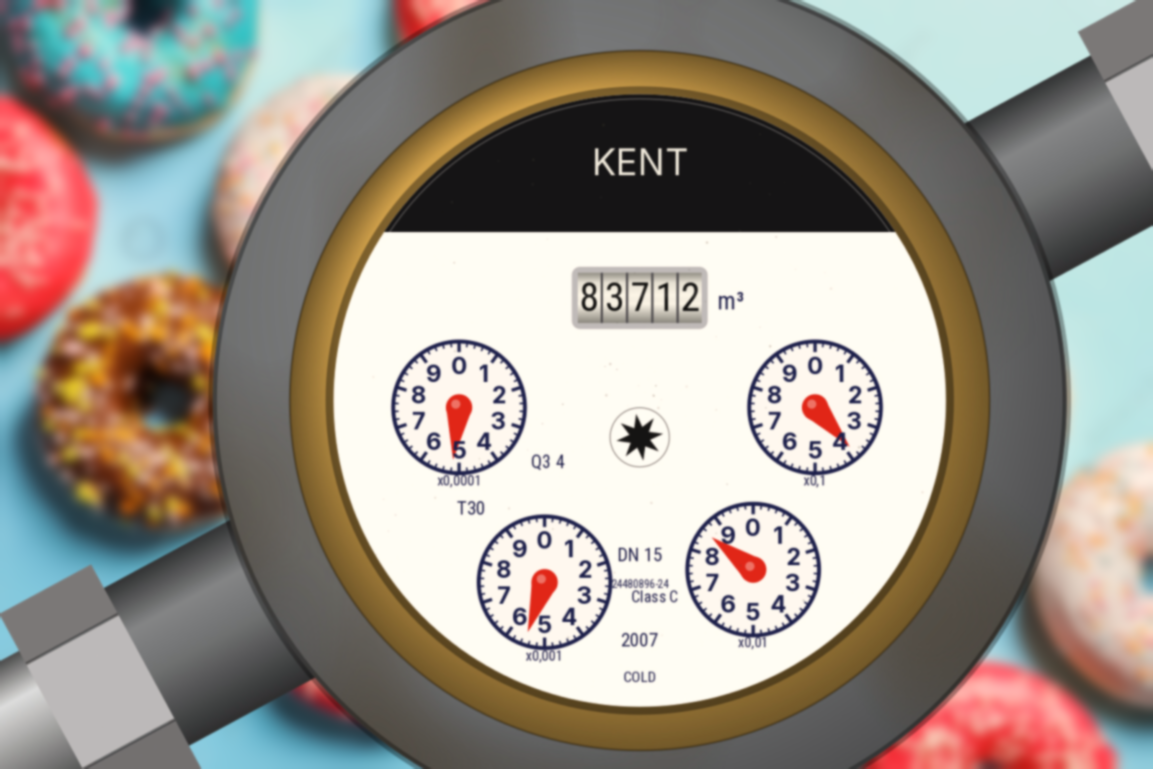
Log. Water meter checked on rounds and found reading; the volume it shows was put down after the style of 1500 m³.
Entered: 83712.3855 m³
